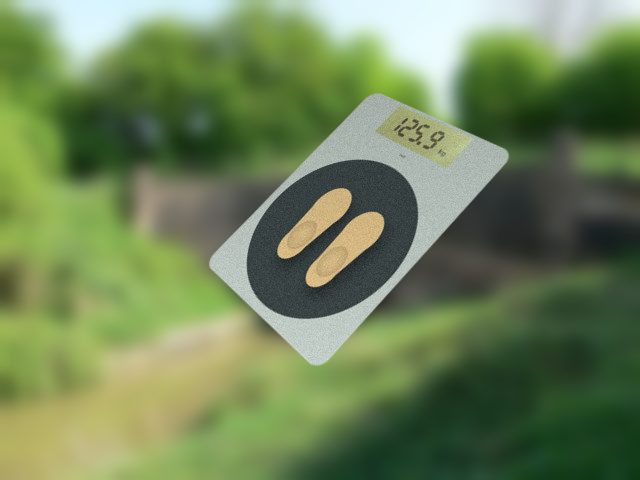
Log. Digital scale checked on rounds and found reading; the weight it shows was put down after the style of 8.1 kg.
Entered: 125.9 kg
